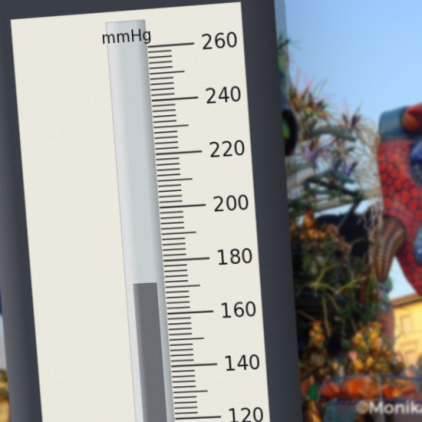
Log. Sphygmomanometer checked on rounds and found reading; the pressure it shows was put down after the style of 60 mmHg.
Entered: 172 mmHg
